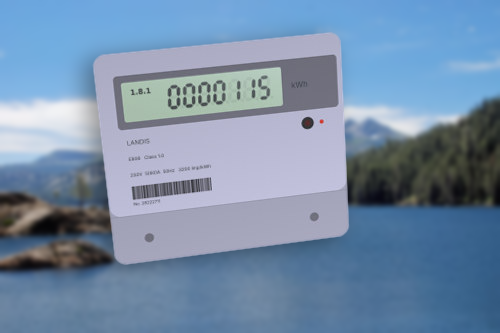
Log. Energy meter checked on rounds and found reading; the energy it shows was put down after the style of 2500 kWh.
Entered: 115 kWh
